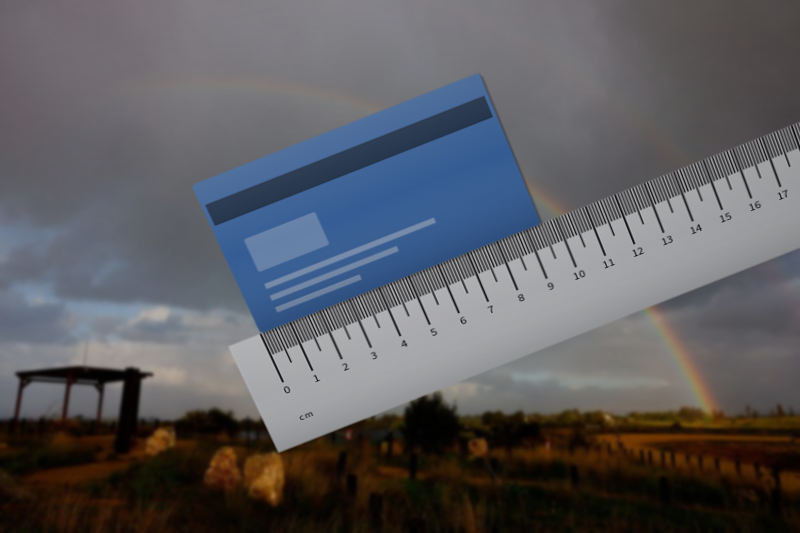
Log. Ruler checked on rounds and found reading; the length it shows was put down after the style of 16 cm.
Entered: 9.5 cm
